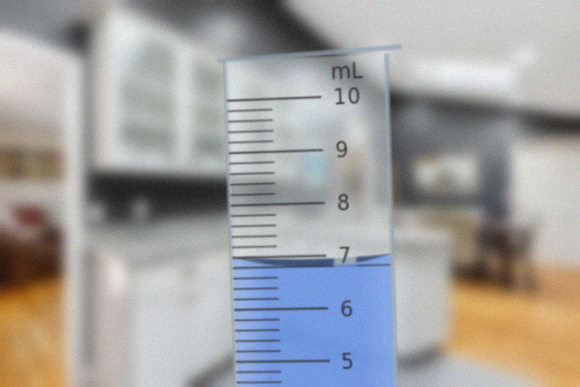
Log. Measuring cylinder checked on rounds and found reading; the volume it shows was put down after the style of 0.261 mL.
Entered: 6.8 mL
